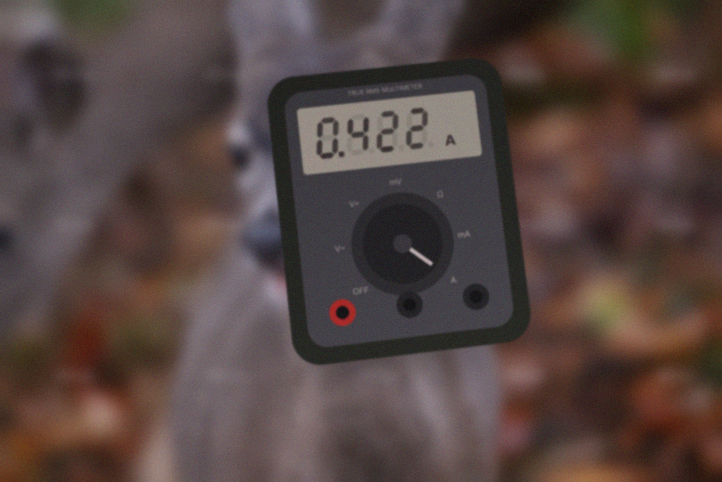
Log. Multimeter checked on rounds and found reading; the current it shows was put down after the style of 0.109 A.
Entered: 0.422 A
